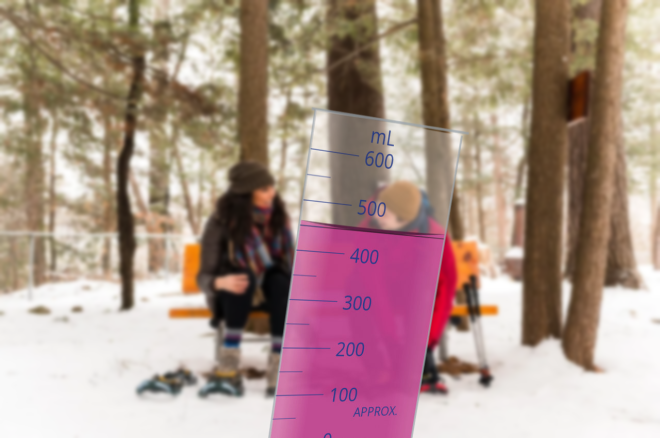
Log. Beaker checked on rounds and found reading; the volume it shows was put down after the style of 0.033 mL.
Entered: 450 mL
